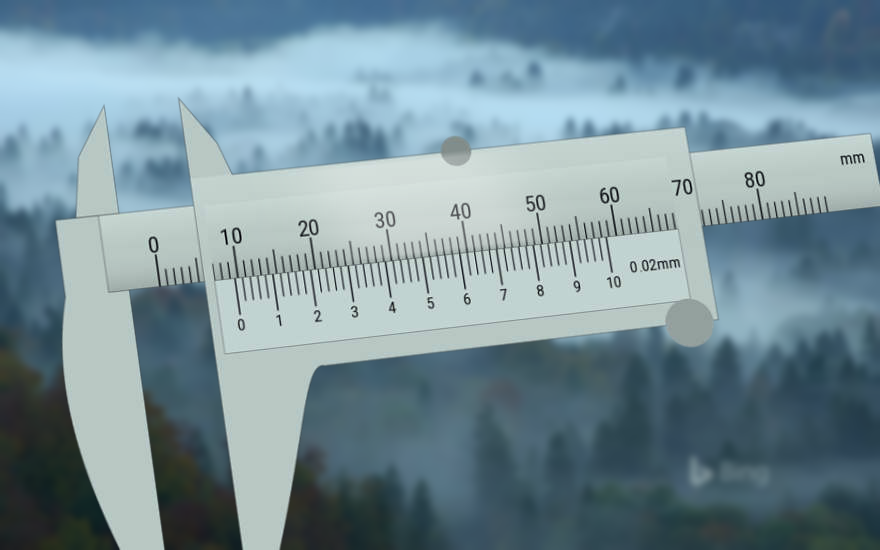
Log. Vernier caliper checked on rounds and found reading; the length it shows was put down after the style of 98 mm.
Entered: 9.6 mm
